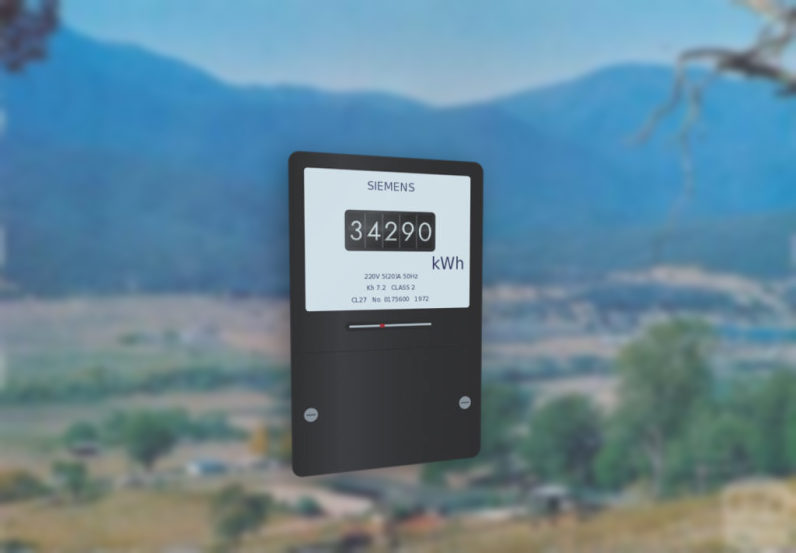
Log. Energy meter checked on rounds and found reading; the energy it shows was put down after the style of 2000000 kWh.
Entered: 34290 kWh
